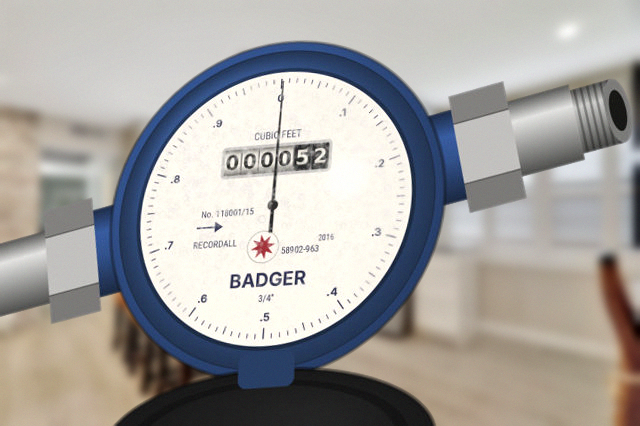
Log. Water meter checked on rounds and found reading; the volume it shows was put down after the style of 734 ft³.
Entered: 52.00 ft³
